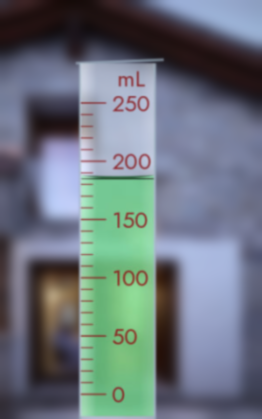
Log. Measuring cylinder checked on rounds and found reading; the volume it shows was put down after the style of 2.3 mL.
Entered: 185 mL
